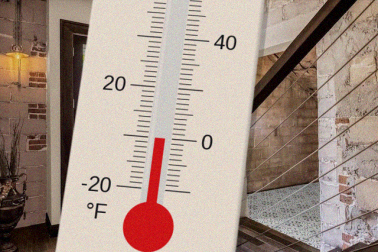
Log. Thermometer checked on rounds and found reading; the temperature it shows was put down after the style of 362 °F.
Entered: 0 °F
